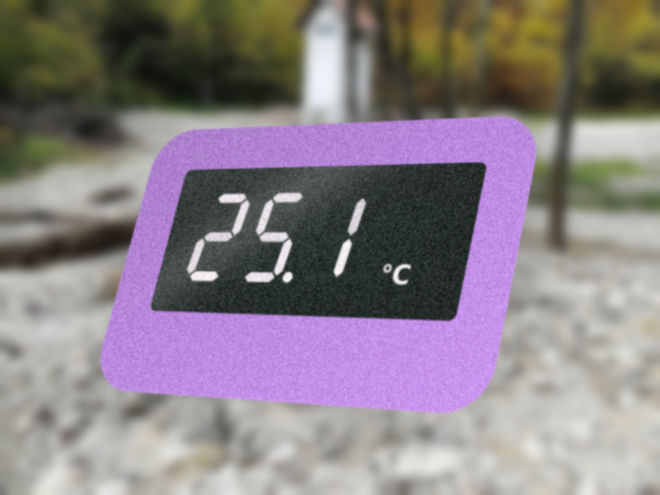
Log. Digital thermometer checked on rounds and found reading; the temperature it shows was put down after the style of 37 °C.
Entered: 25.1 °C
